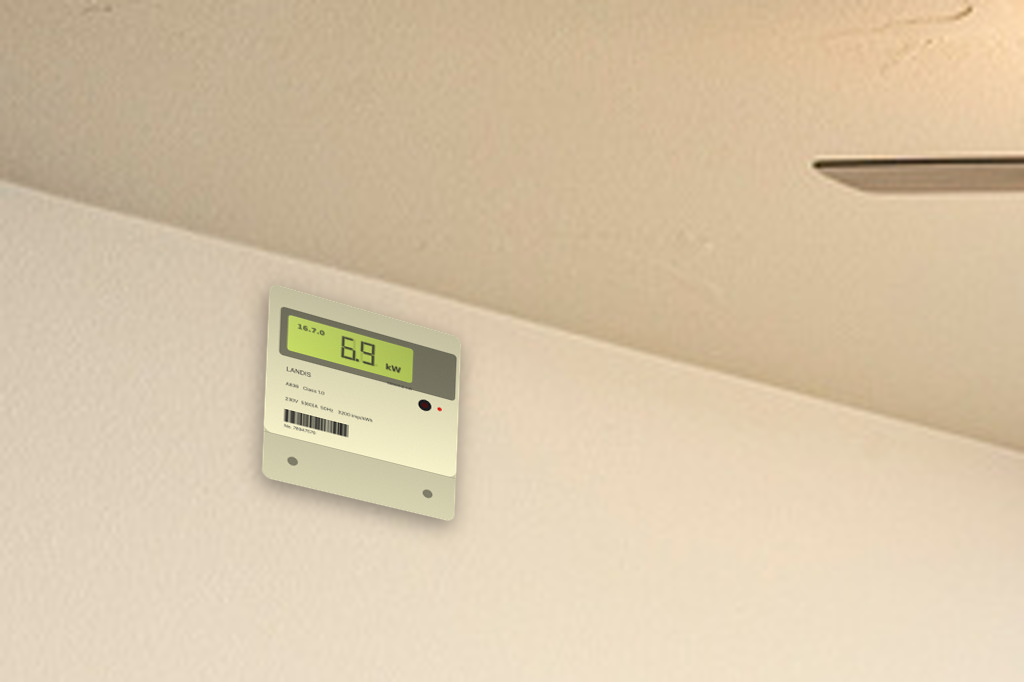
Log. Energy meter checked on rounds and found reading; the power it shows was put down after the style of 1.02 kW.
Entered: 6.9 kW
